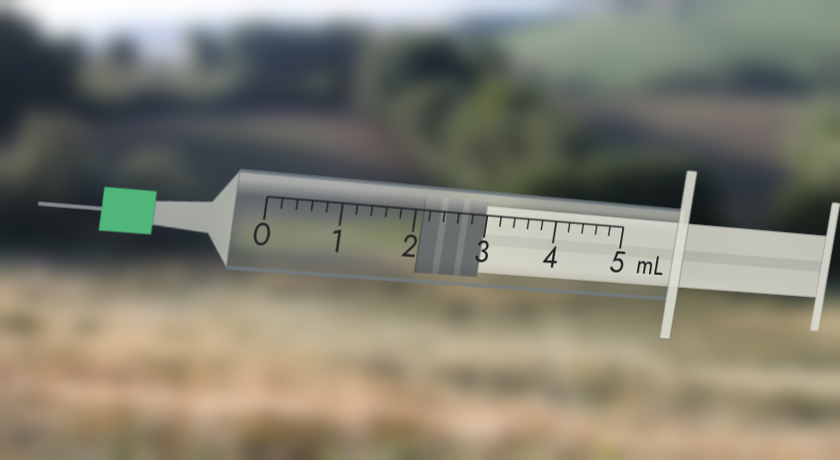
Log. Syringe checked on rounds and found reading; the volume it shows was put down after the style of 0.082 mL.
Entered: 2.1 mL
